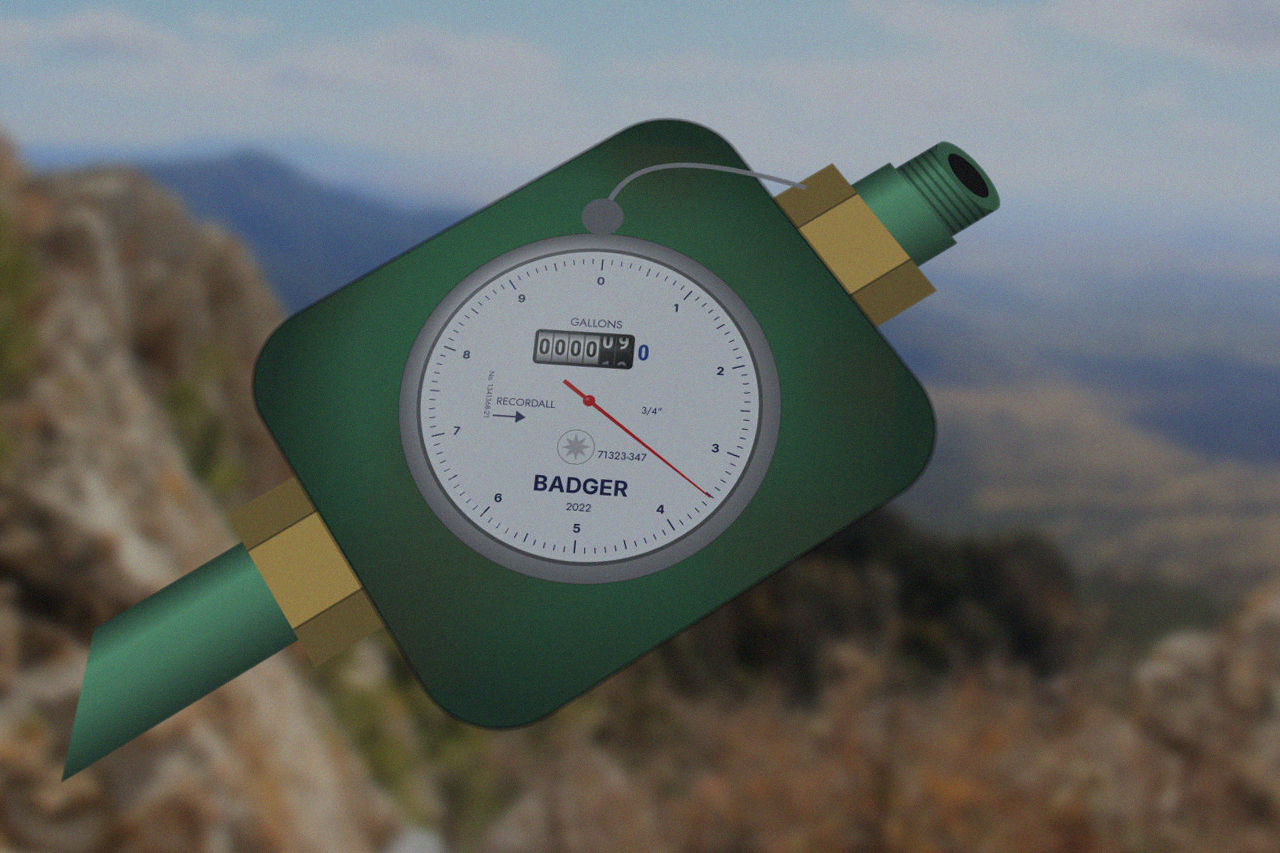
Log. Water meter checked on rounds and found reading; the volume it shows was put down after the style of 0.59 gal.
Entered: 93.5 gal
